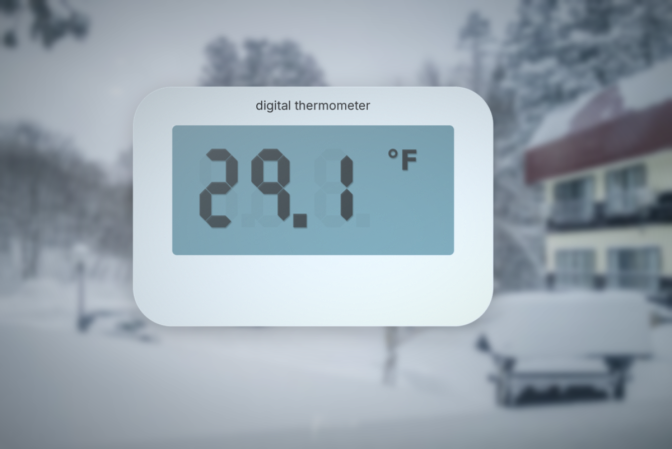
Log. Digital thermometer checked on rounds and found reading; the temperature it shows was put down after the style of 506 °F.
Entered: 29.1 °F
